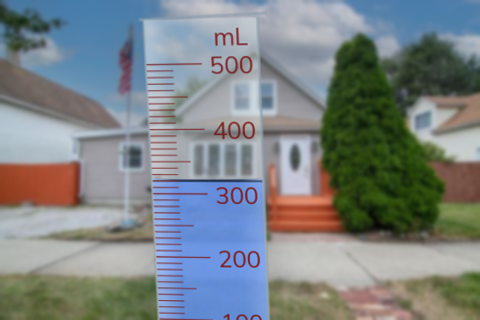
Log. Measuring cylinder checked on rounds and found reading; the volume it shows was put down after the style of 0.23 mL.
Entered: 320 mL
